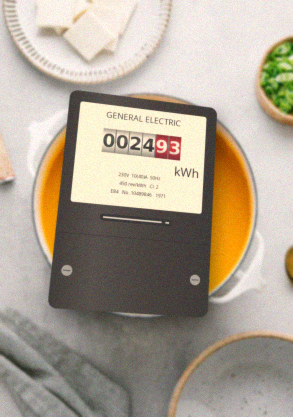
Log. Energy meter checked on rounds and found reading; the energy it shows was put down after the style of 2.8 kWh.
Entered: 24.93 kWh
